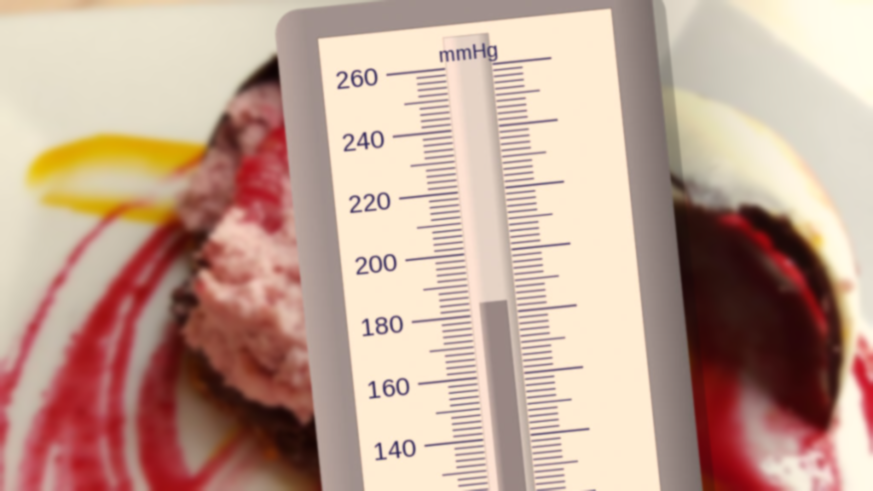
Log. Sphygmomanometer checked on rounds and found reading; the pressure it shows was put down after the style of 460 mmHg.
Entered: 184 mmHg
